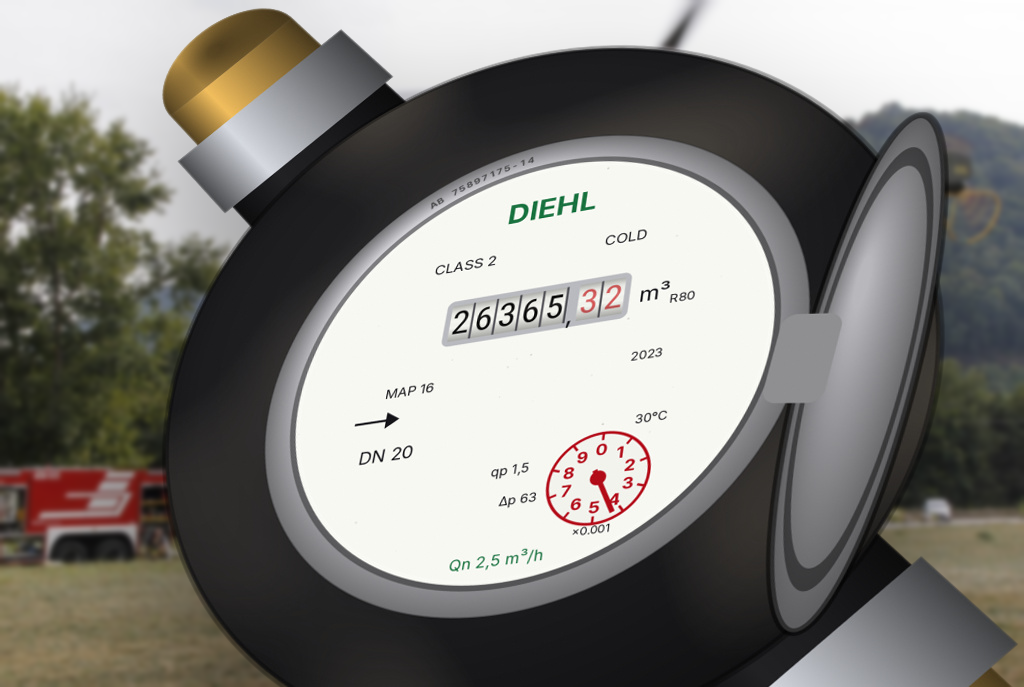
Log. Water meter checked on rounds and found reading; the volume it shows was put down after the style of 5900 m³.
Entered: 26365.324 m³
